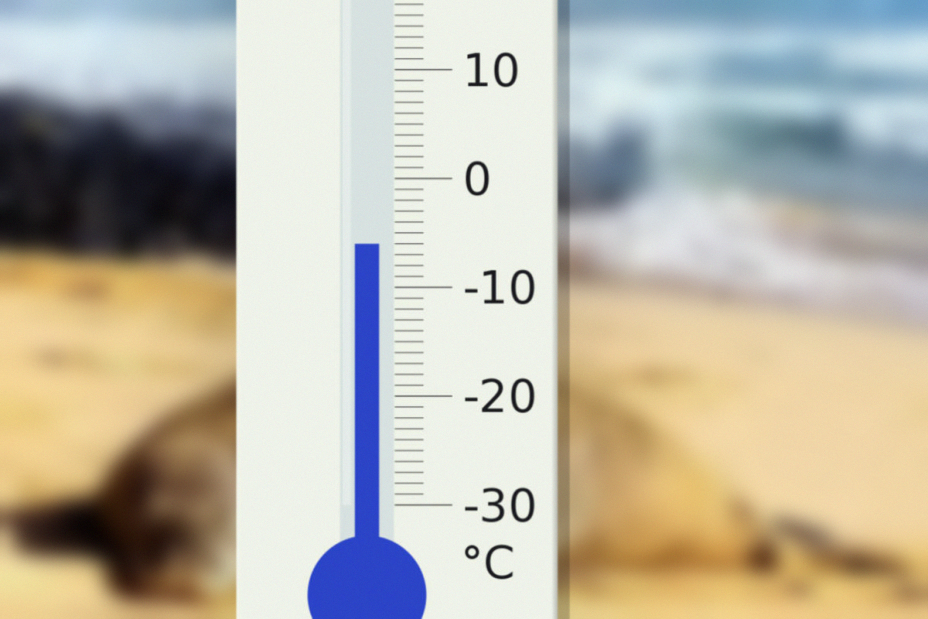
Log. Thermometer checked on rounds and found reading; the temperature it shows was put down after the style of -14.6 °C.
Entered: -6 °C
